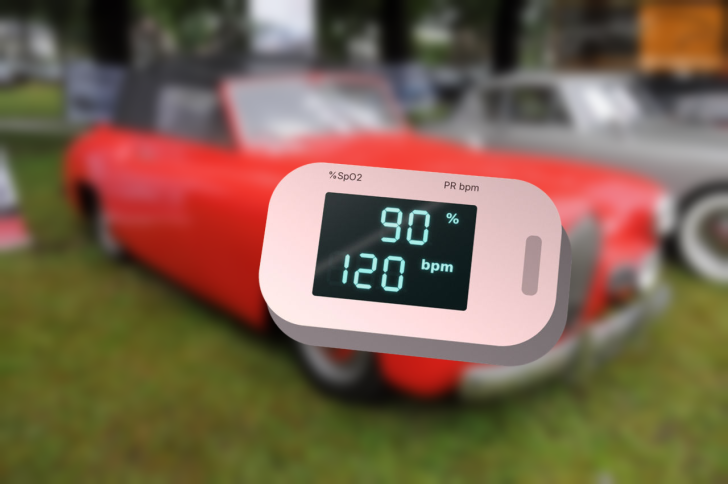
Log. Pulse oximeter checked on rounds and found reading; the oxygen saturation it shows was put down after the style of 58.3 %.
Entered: 90 %
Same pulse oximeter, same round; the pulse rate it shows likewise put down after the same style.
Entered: 120 bpm
